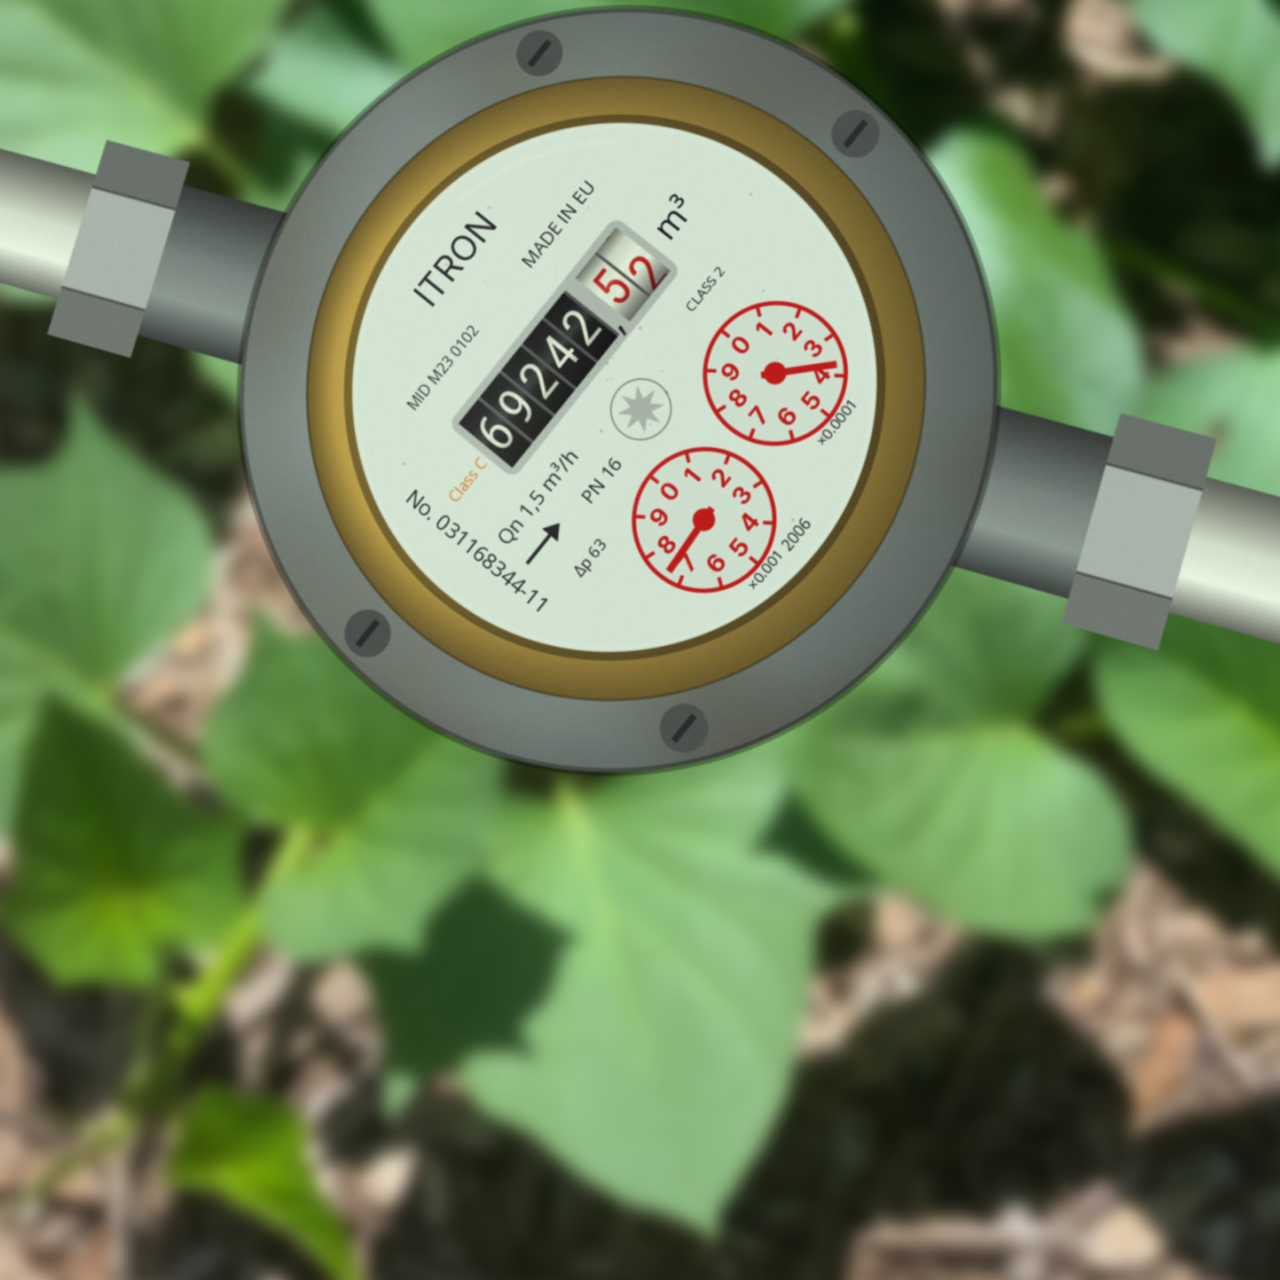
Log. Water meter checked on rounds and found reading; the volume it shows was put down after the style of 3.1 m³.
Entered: 69242.5173 m³
